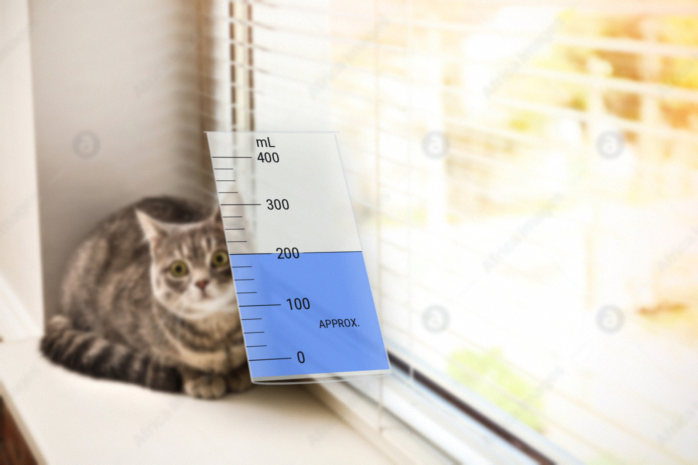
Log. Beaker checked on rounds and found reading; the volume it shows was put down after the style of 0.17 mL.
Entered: 200 mL
